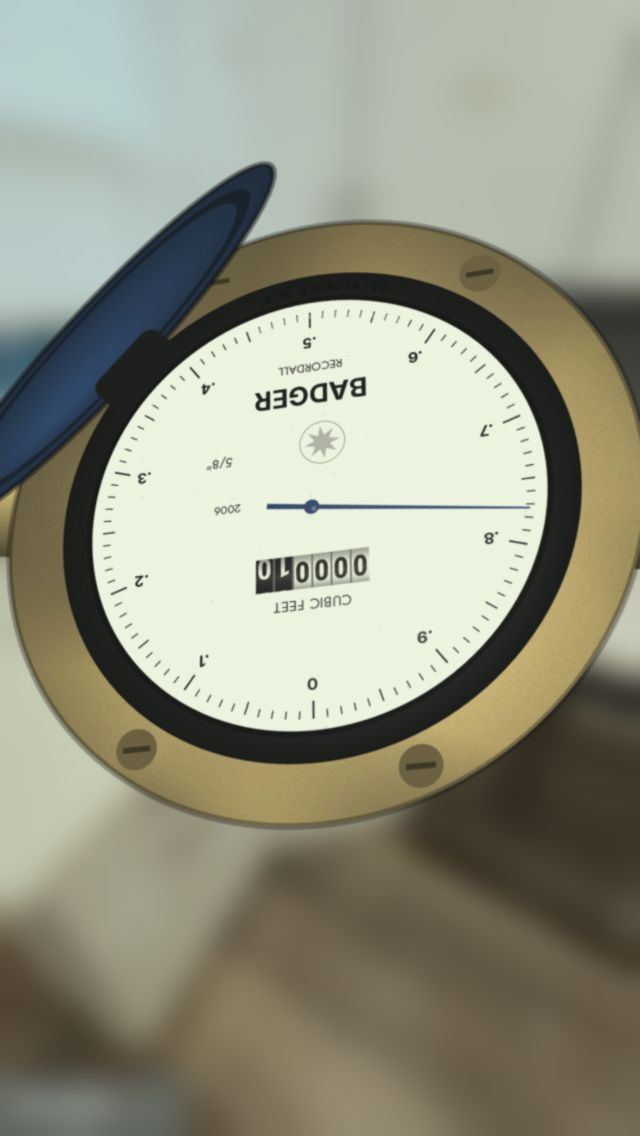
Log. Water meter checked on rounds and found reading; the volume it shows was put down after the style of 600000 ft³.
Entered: 9.77 ft³
